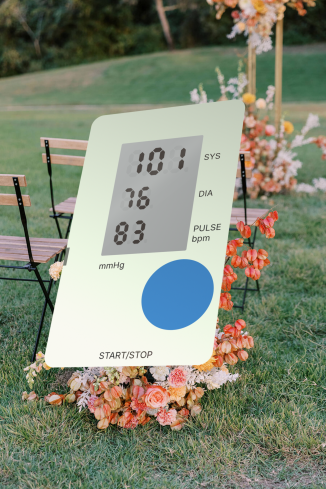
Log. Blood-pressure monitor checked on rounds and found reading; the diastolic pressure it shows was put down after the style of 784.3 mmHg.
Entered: 76 mmHg
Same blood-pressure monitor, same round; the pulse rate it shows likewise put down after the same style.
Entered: 83 bpm
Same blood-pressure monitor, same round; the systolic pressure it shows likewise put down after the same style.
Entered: 101 mmHg
